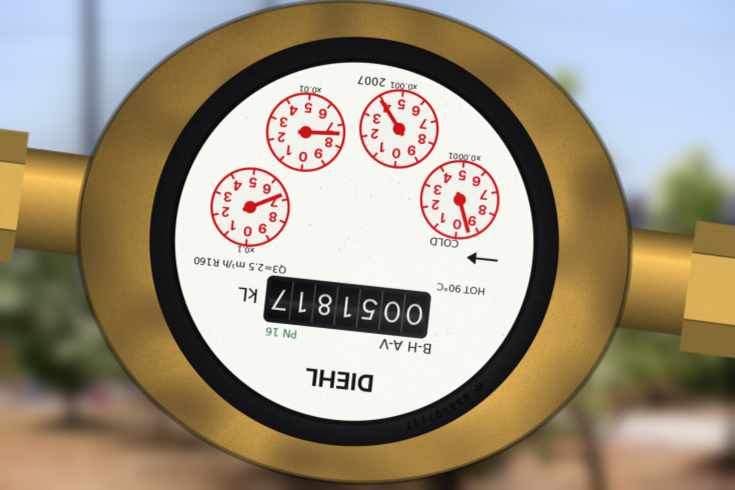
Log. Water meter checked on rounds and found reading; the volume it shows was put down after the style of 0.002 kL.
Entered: 51817.6739 kL
